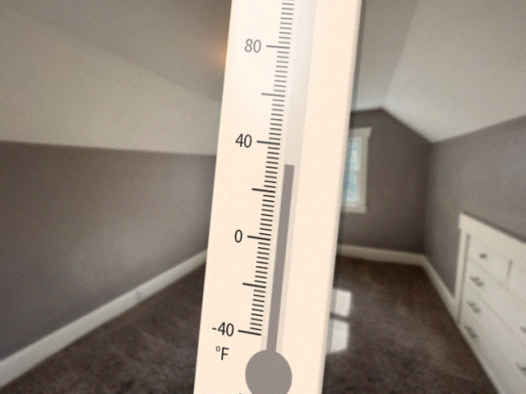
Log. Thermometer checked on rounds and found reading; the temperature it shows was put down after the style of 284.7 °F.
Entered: 32 °F
